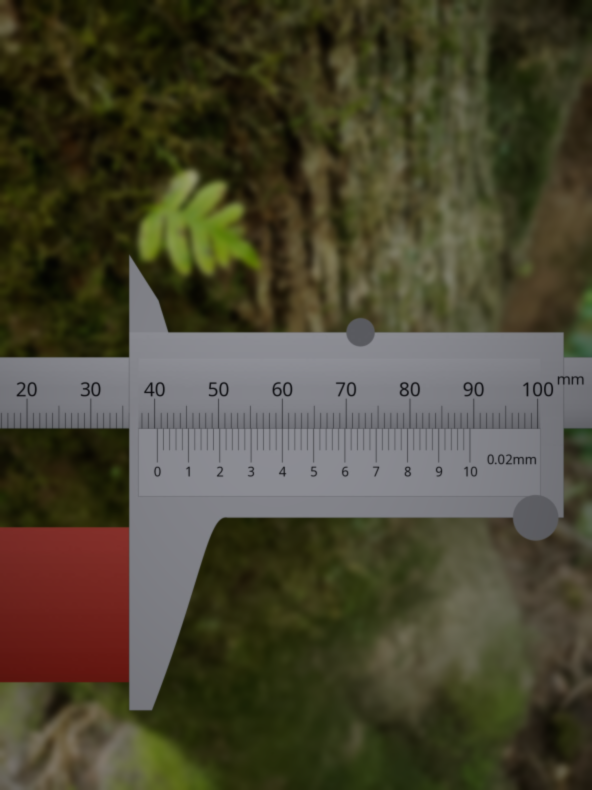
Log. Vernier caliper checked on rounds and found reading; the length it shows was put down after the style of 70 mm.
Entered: 40.4 mm
